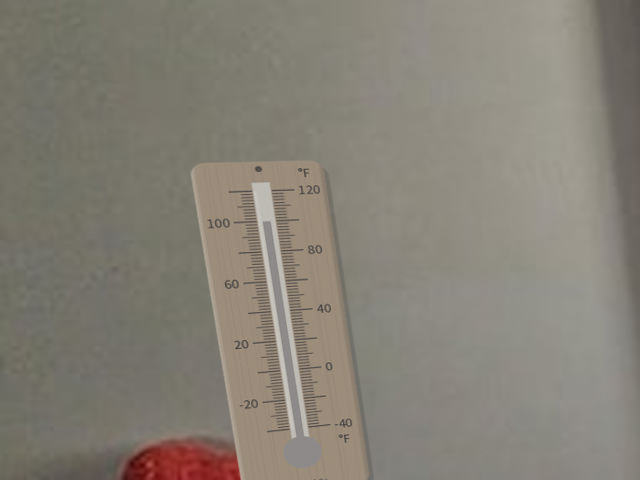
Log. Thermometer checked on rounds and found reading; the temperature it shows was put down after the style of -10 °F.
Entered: 100 °F
